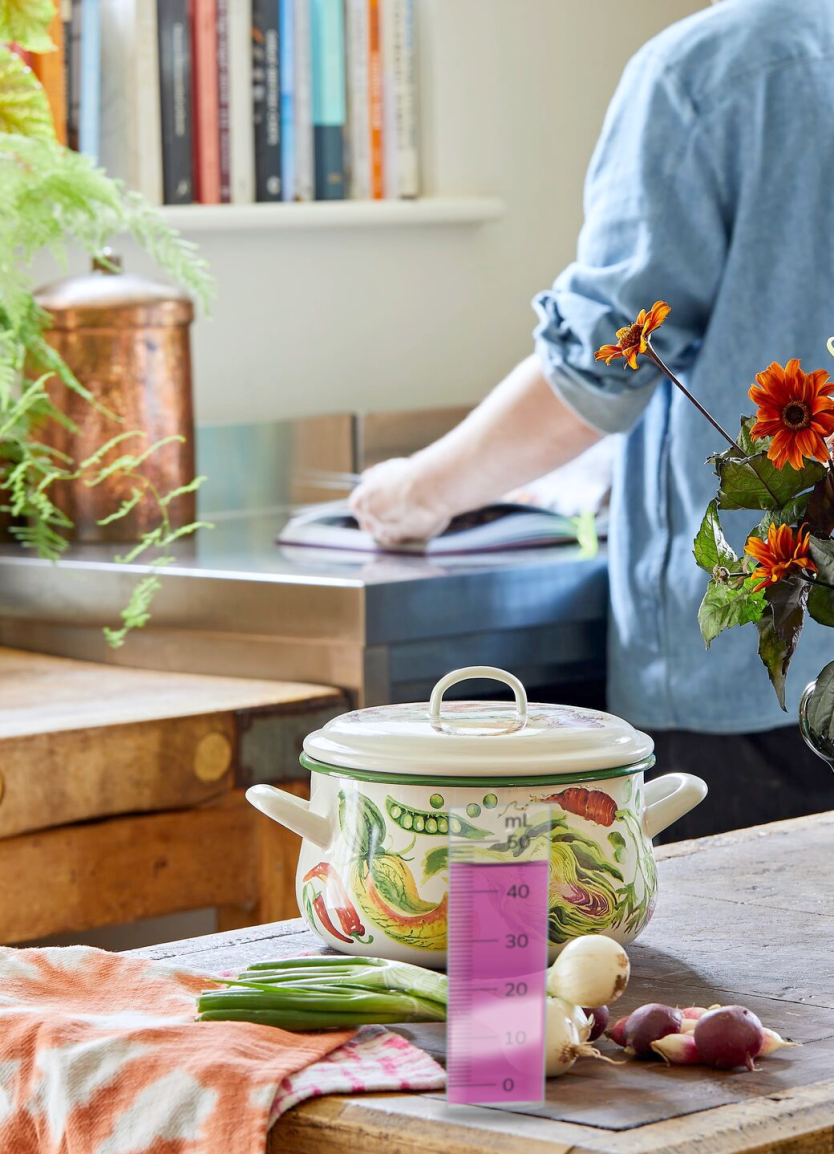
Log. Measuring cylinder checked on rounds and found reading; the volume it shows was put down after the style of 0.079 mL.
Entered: 45 mL
